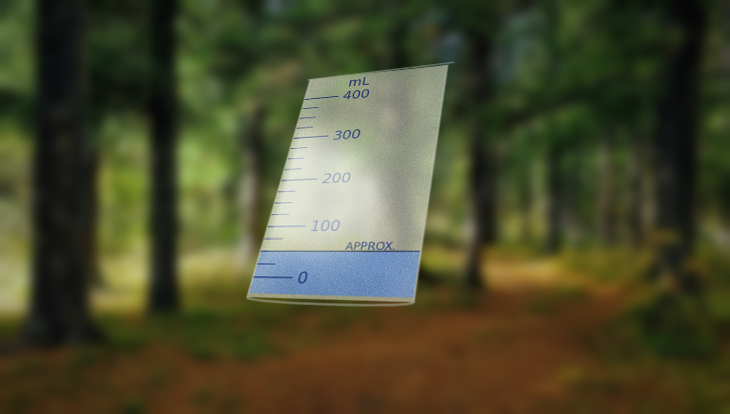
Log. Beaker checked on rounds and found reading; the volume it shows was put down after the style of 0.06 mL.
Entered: 50 mL
